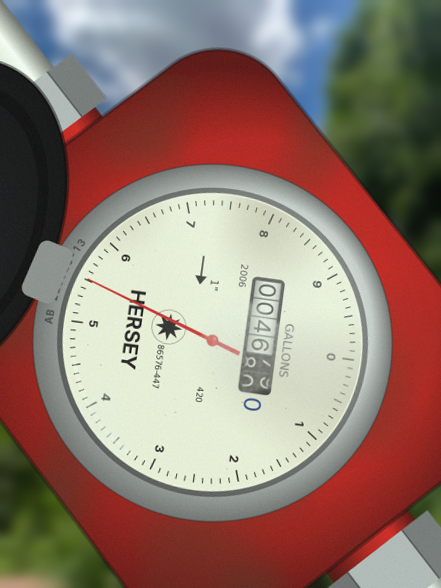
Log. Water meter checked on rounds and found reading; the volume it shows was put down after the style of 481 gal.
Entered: 46795.5 gal
